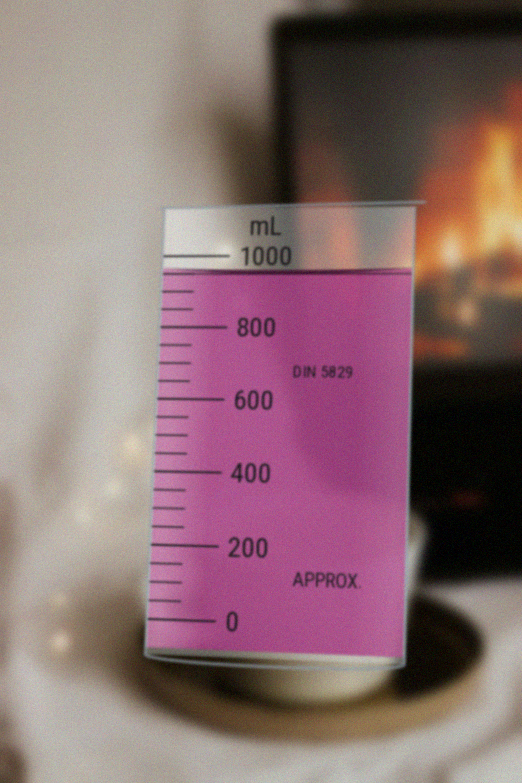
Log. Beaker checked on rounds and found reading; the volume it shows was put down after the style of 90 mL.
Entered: 950 mL
